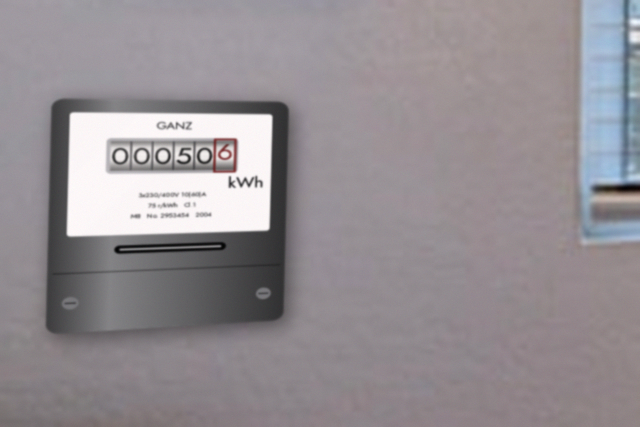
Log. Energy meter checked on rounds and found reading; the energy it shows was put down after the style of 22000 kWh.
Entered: 50.6 kWh
